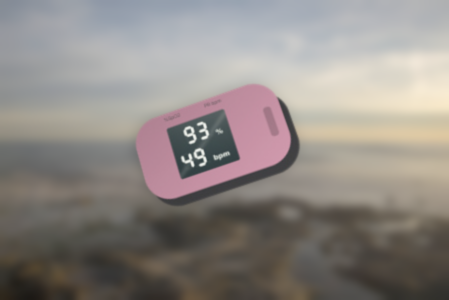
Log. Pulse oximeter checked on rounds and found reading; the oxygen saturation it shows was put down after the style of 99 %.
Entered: 93 %
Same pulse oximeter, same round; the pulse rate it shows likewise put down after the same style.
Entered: 49 bpm
